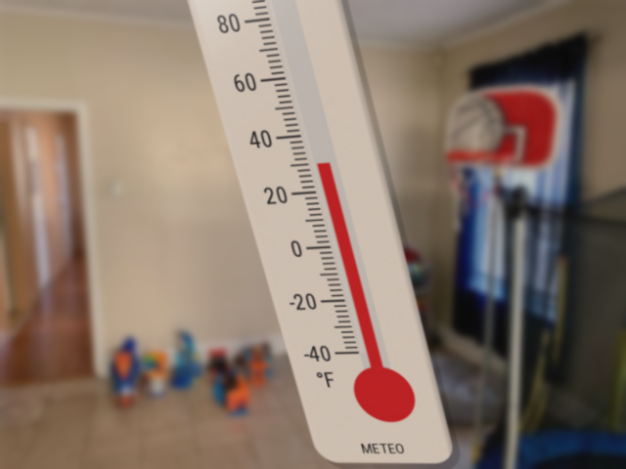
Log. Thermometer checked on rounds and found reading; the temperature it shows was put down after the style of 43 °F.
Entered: 30 °F
